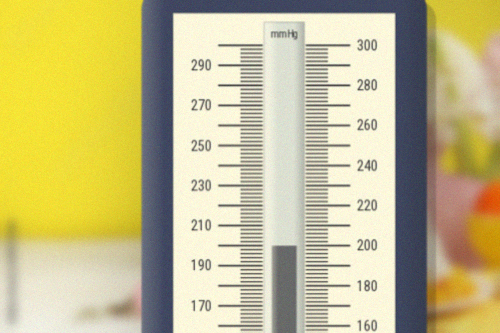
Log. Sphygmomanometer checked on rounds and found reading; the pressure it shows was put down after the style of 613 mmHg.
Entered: 200 mmHg
